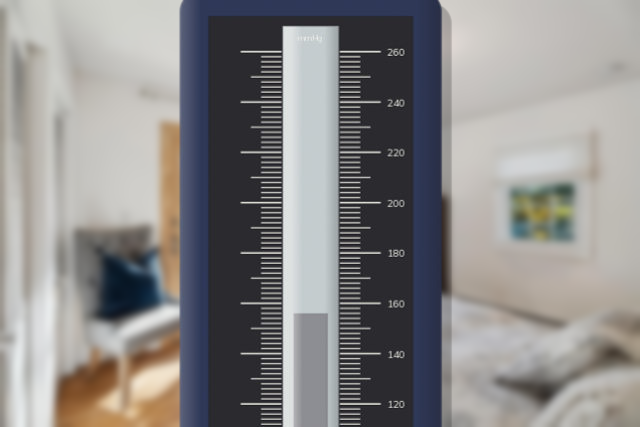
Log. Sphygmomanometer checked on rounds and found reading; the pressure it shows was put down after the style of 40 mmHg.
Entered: 156 mmHg
